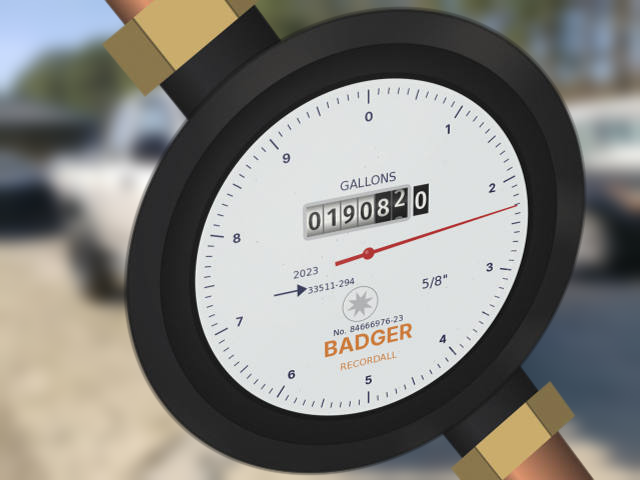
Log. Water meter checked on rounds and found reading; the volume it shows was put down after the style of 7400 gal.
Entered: 190822.3 gal
